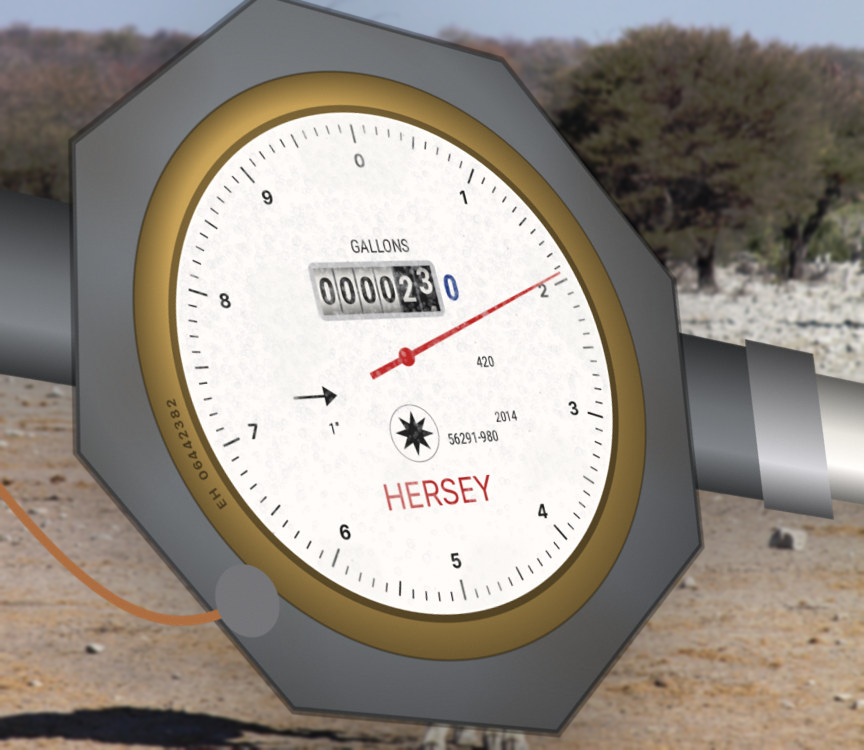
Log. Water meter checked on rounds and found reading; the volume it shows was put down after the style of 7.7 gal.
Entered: 231.9 gal
